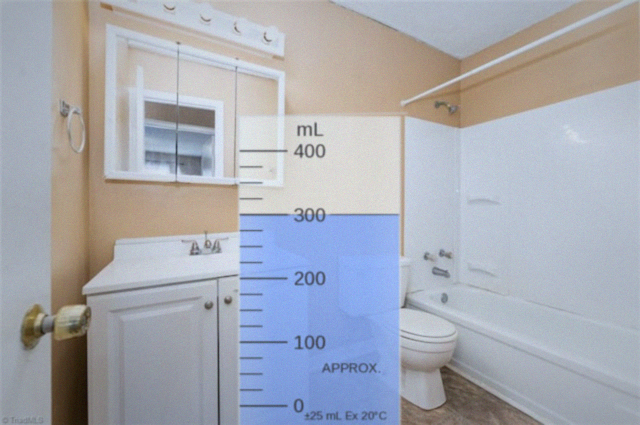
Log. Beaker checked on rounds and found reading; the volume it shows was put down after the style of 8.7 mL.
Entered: 300 mL
